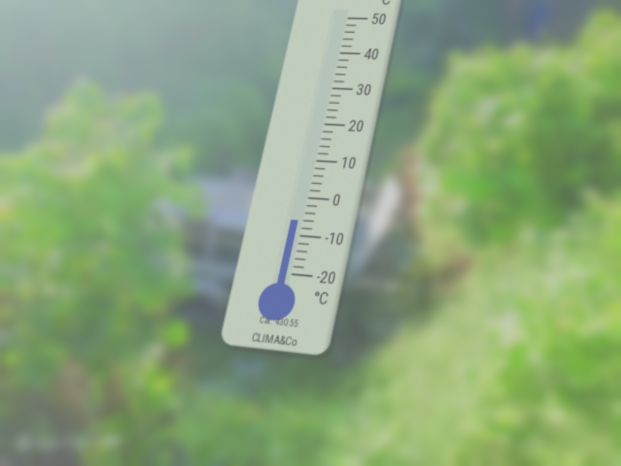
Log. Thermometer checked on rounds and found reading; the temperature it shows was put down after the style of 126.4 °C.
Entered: -6 °C
